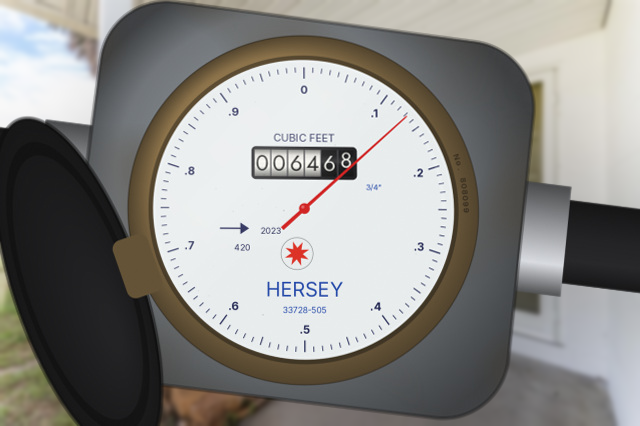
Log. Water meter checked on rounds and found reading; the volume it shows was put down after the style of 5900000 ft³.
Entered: 6468.13 ft³
